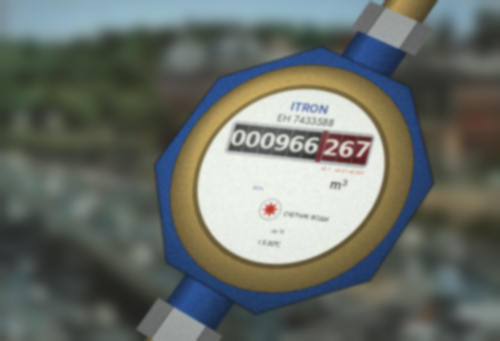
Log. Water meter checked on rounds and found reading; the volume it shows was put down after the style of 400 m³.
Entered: 966.267 m³
